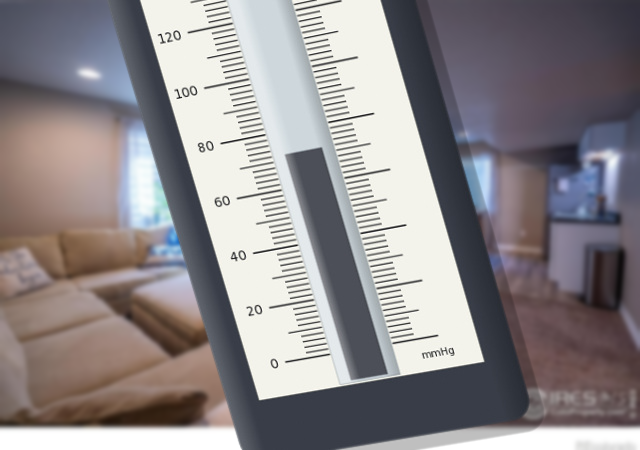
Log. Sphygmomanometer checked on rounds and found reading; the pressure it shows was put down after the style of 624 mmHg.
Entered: 72 mmHg
